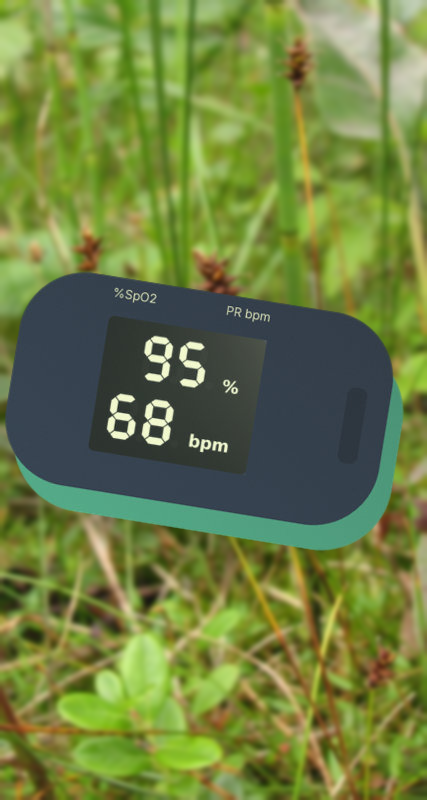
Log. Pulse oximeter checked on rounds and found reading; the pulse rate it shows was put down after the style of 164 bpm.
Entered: 68 bpm
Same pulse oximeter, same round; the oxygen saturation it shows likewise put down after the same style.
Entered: 95 %
